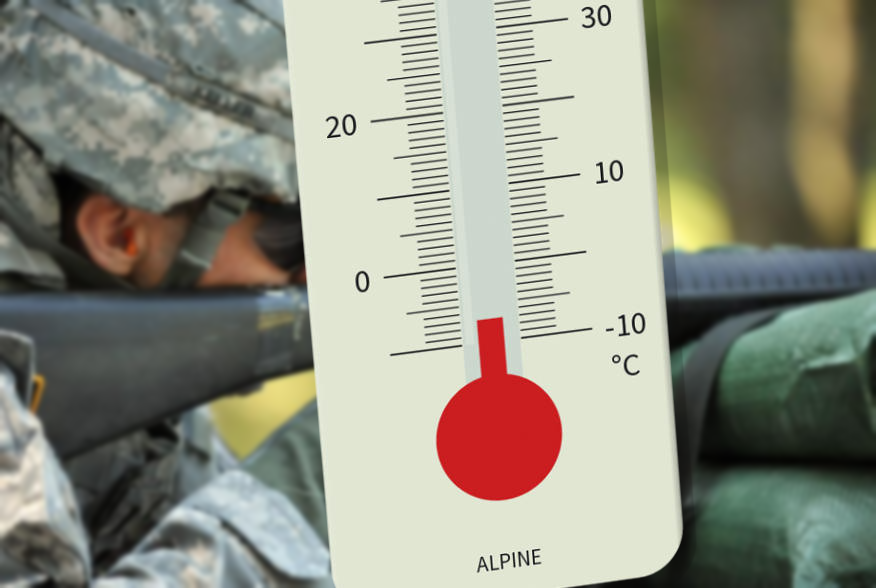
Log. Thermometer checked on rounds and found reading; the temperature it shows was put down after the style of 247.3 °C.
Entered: -7 °C
